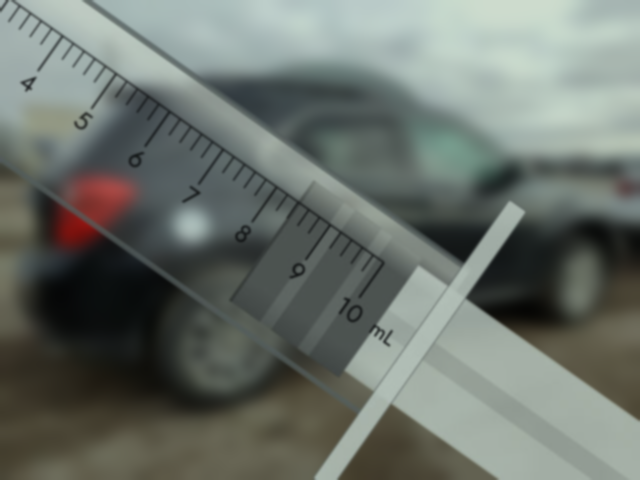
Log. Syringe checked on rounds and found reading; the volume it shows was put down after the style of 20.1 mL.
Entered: 8.4 mL
